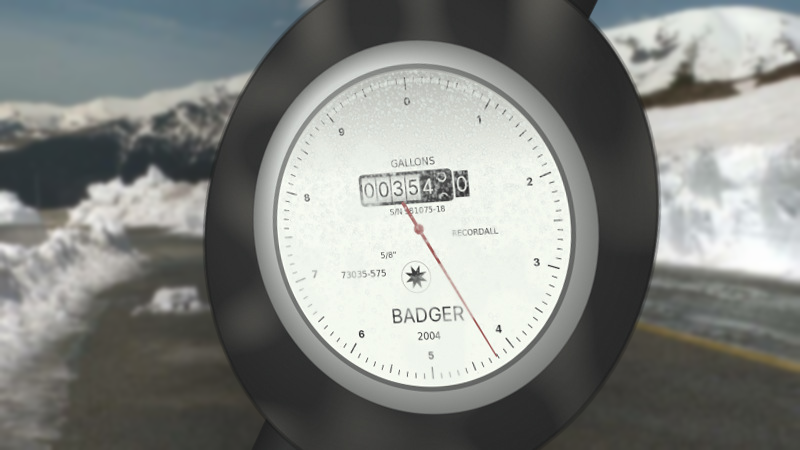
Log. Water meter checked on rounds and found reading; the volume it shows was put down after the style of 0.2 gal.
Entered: 35454.2 gal
